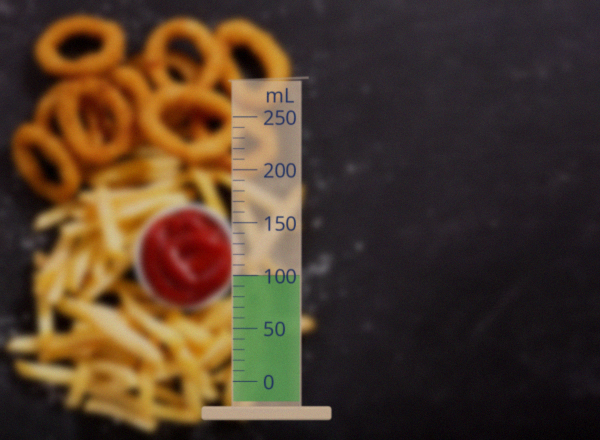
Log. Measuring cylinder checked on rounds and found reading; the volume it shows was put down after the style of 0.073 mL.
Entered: 100 mL
